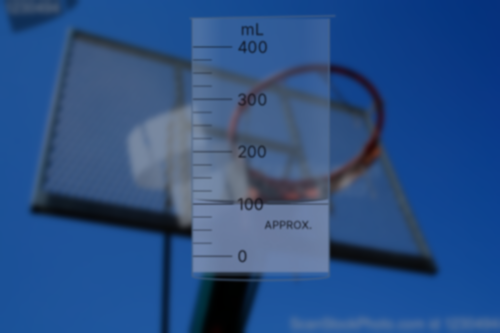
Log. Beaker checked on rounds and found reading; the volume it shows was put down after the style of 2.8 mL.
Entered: 100 mL
